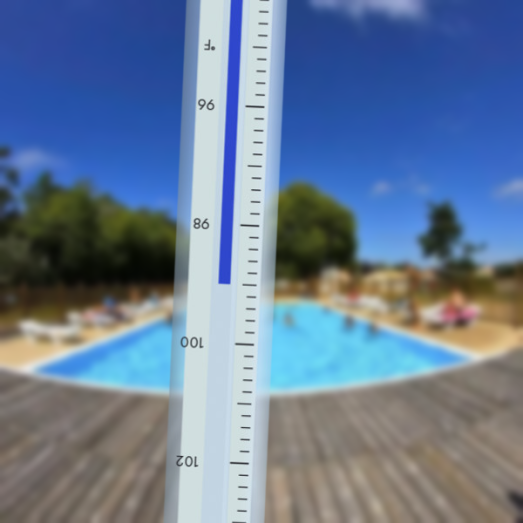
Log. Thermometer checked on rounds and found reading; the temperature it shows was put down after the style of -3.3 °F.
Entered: 99 °F
